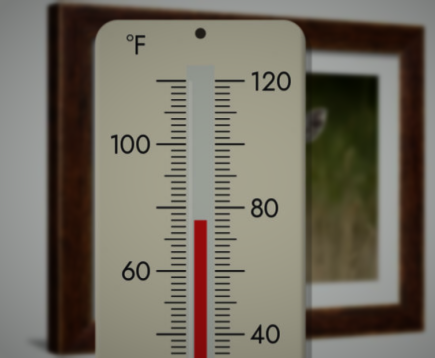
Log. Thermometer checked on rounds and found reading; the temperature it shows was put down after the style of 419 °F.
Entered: 76 °F
